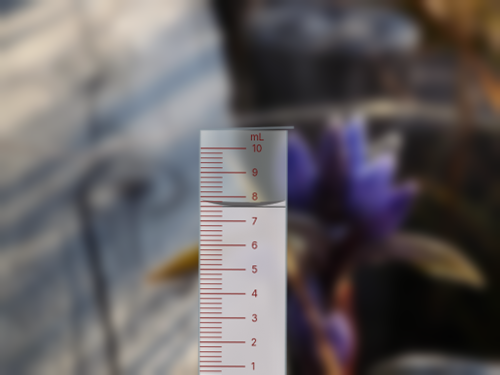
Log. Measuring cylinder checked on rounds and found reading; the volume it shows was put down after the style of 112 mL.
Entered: 7.6 mL
